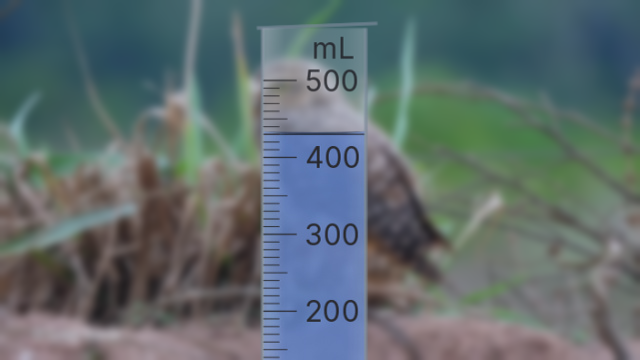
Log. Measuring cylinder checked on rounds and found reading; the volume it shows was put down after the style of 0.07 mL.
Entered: 430 mL
